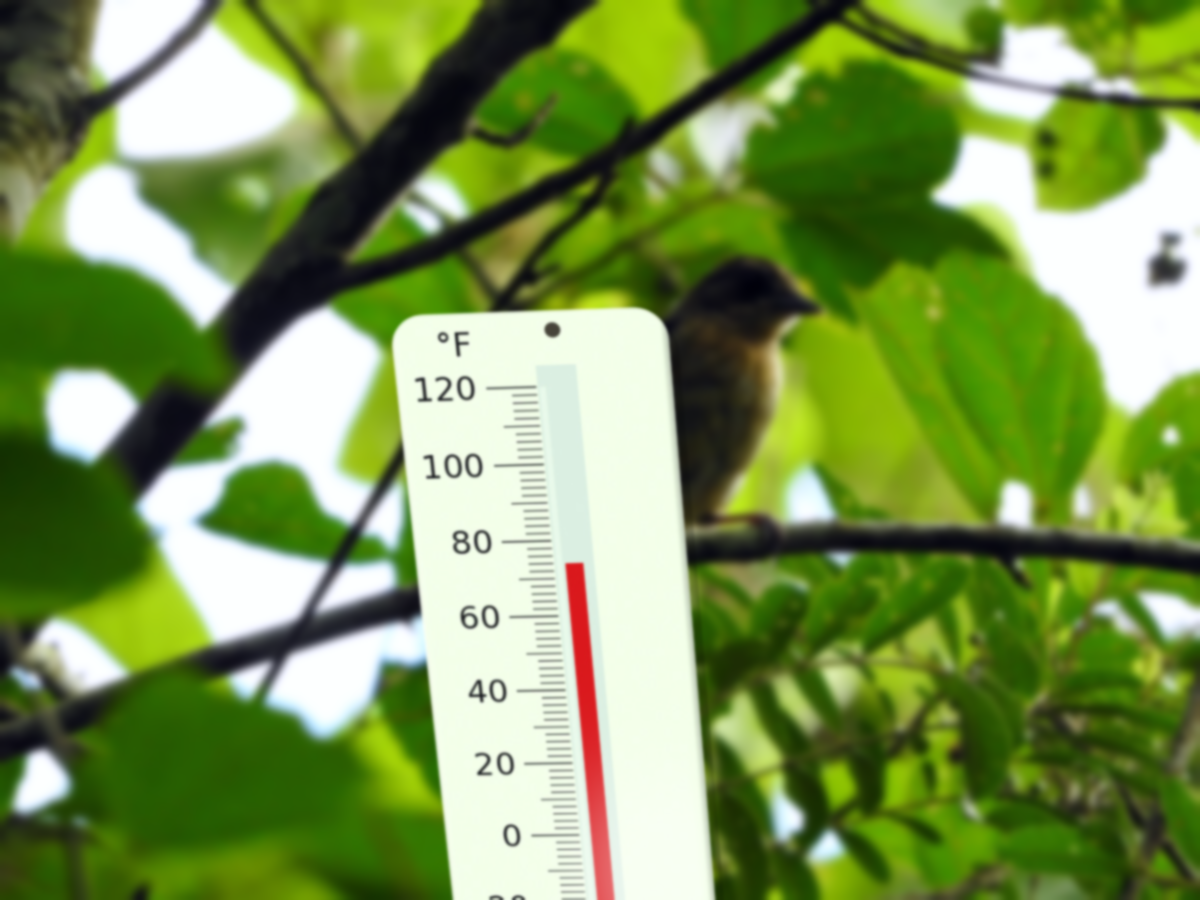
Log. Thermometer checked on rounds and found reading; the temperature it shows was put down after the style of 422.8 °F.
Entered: 74 °F
